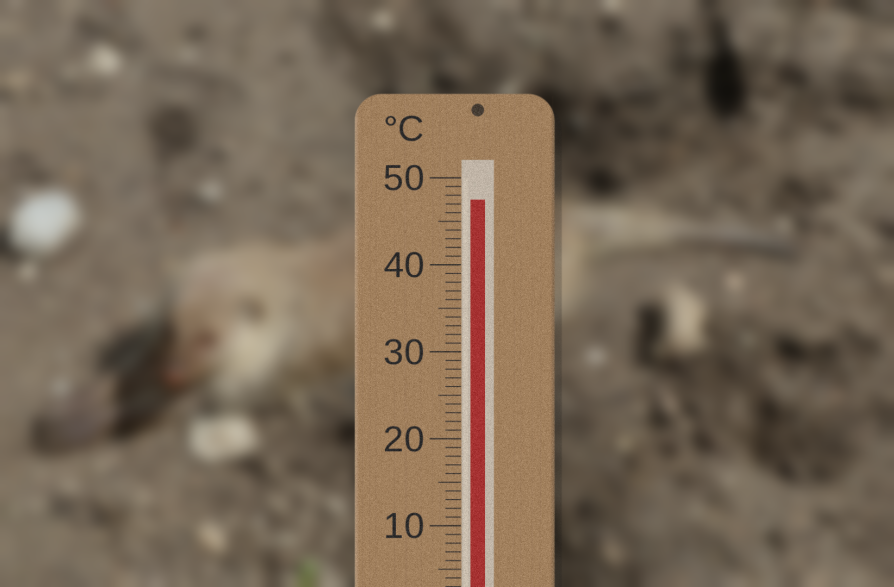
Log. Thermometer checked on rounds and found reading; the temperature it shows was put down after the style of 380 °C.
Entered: 47.5 °C
